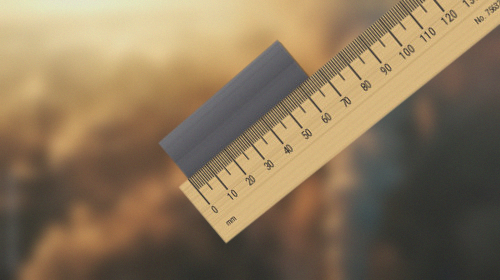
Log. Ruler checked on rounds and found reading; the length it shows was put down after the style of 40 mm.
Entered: 65 mm
